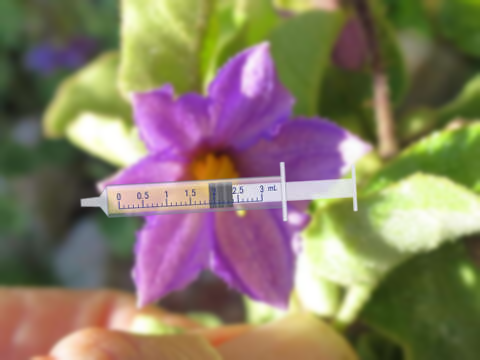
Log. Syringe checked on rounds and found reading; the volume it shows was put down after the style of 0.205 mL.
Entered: 1.9 mL
